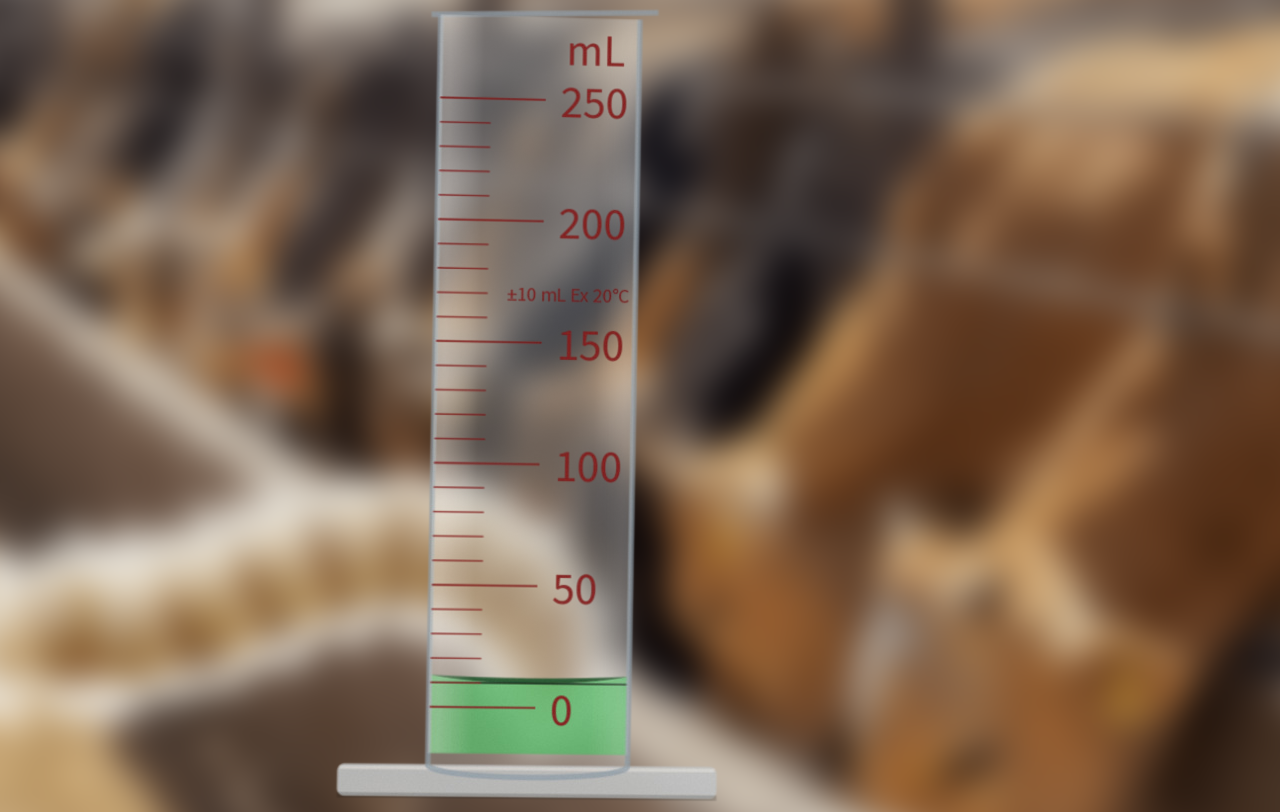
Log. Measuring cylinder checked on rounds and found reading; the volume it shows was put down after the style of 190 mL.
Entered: 10 mL
